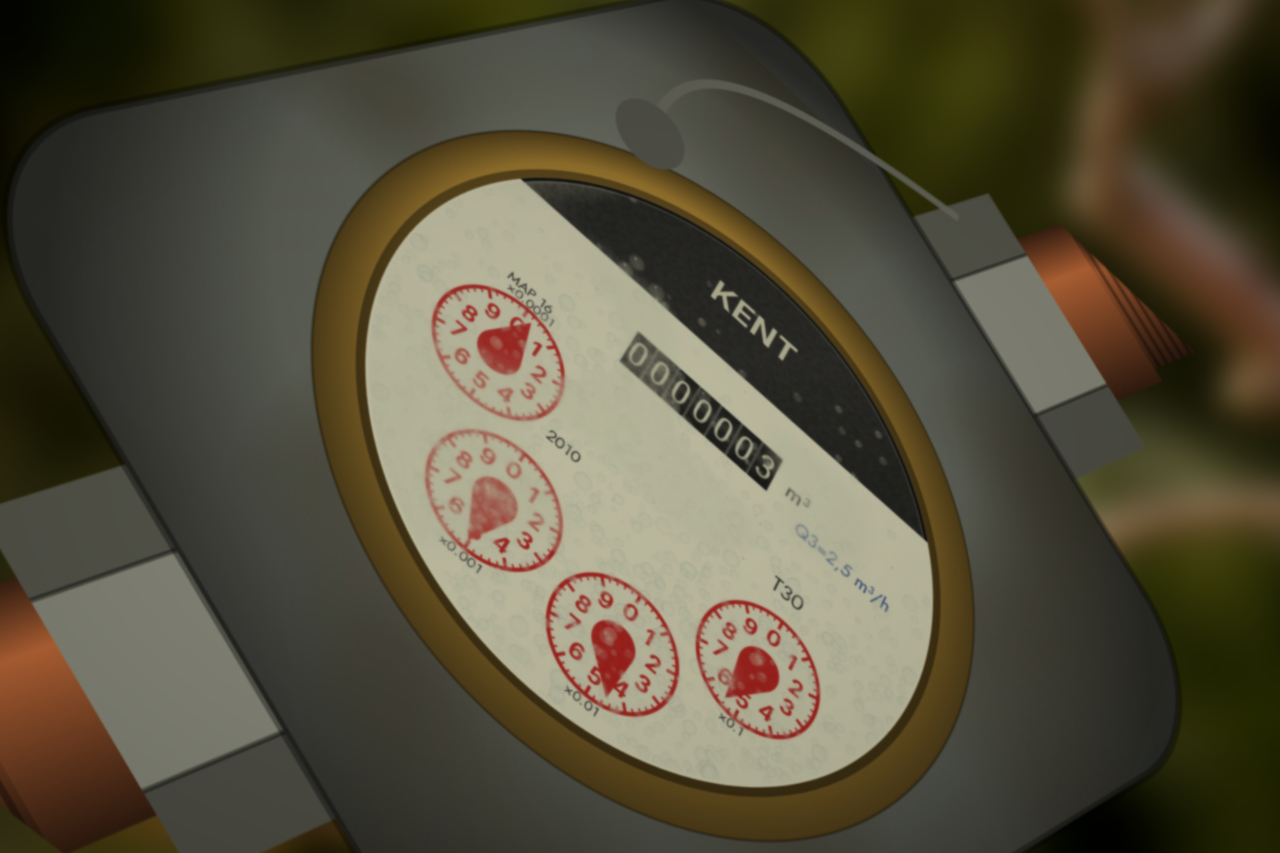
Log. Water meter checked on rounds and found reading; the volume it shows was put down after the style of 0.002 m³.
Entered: 3.5450 m³
